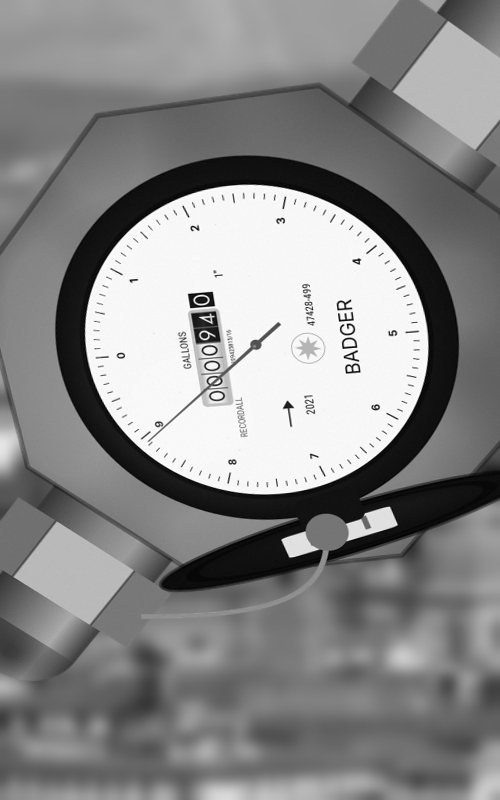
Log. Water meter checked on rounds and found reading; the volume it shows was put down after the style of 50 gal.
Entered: 938.9 gal
